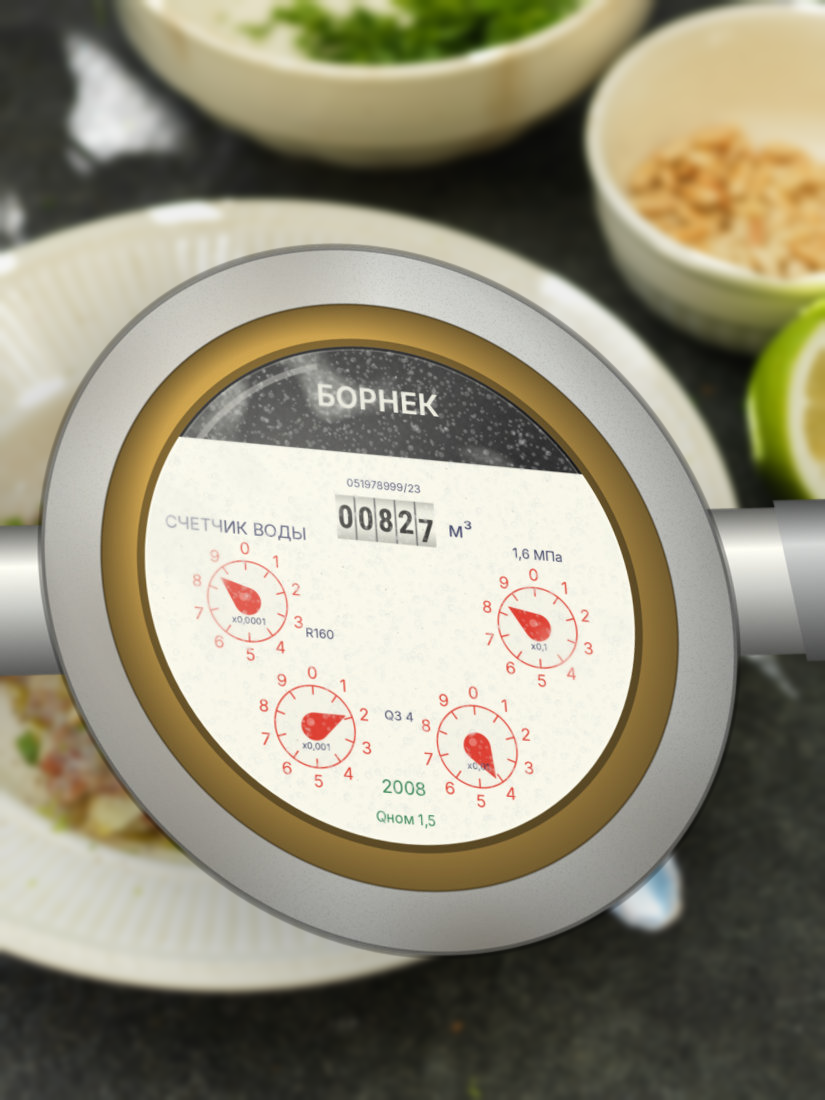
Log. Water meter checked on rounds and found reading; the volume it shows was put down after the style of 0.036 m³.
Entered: 826.8418 m³
